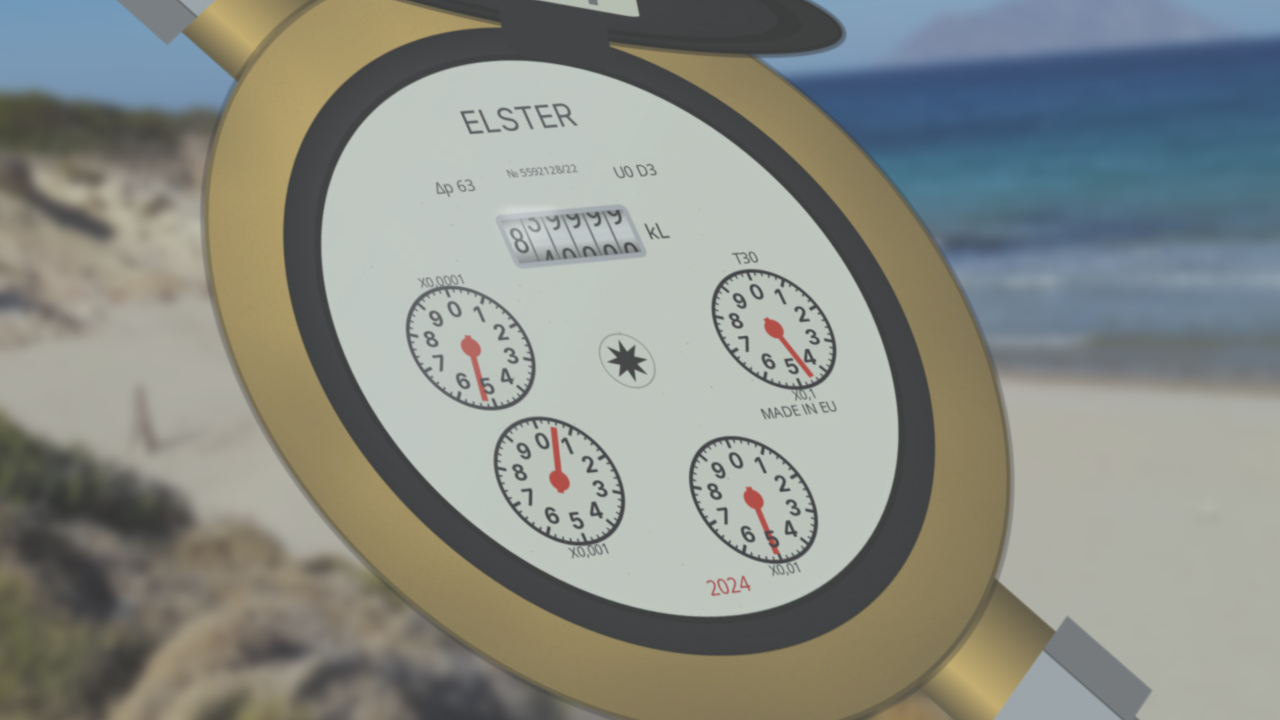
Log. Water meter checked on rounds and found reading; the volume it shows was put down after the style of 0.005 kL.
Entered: 839999.4505 kL
